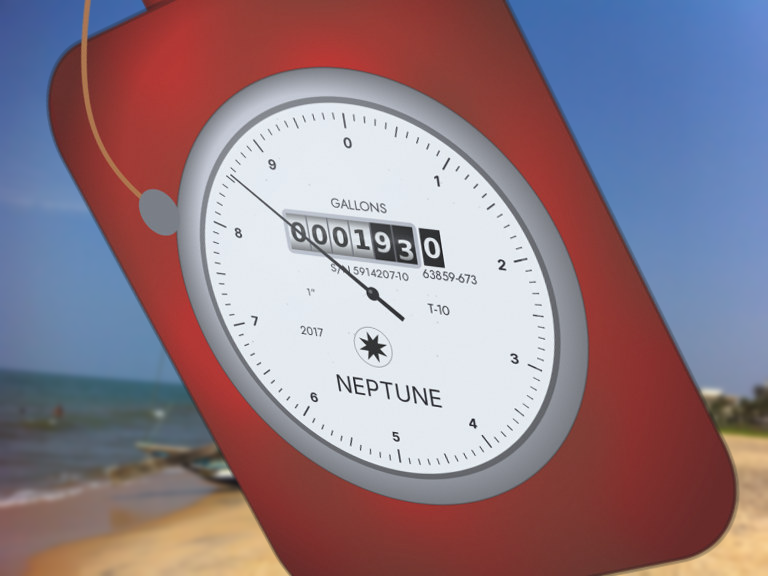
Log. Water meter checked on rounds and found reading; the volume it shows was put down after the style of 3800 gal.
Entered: 1928.5 gal
